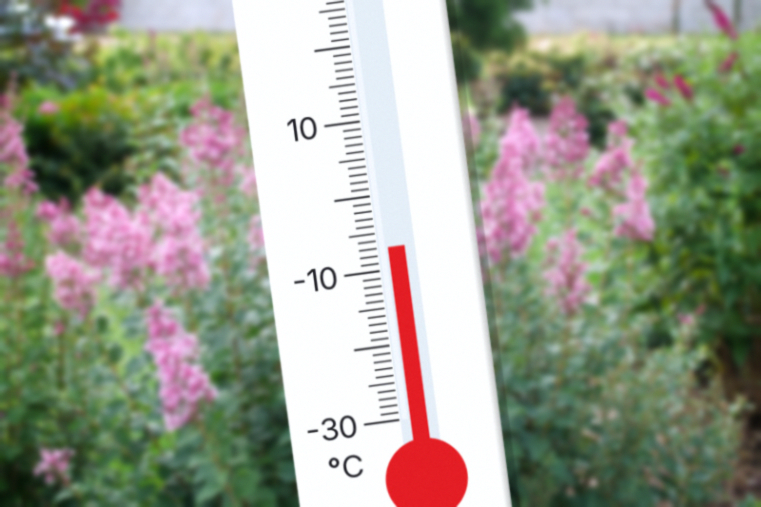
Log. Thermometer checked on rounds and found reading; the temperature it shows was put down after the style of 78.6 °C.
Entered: -7 °C
